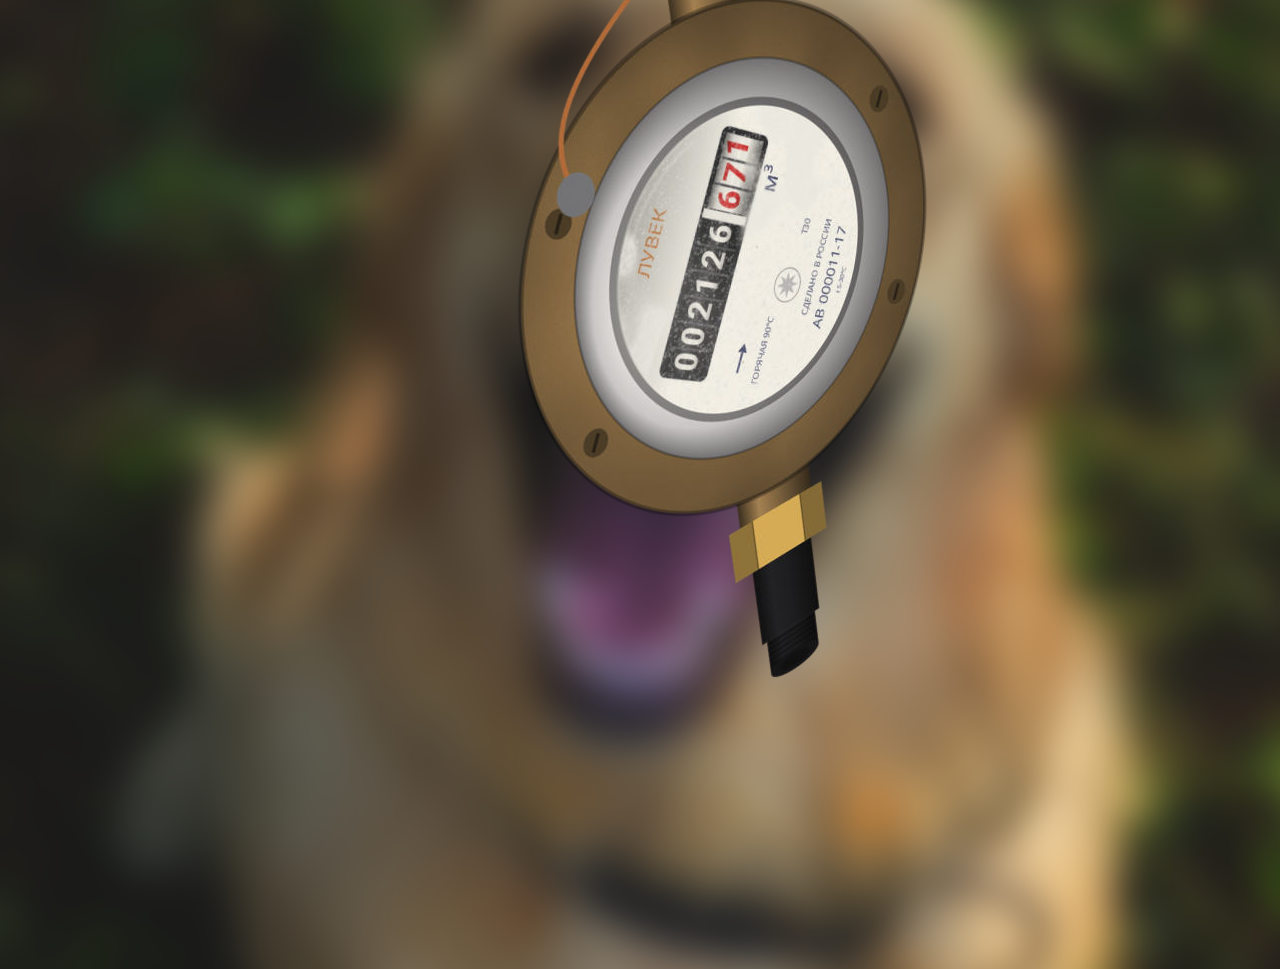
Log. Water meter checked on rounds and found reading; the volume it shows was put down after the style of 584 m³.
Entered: 2126.671 m³
